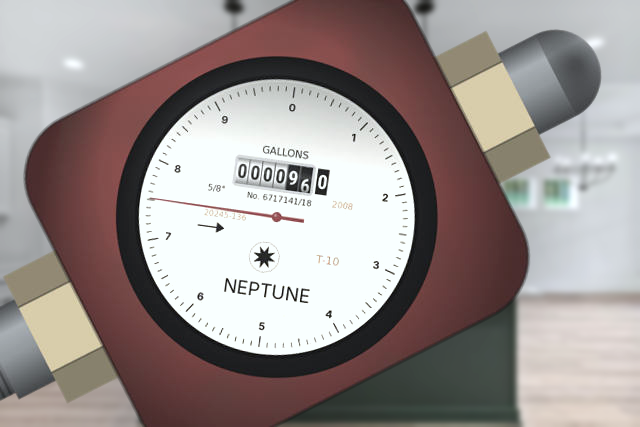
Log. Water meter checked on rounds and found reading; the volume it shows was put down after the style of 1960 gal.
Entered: 957.5 gal
